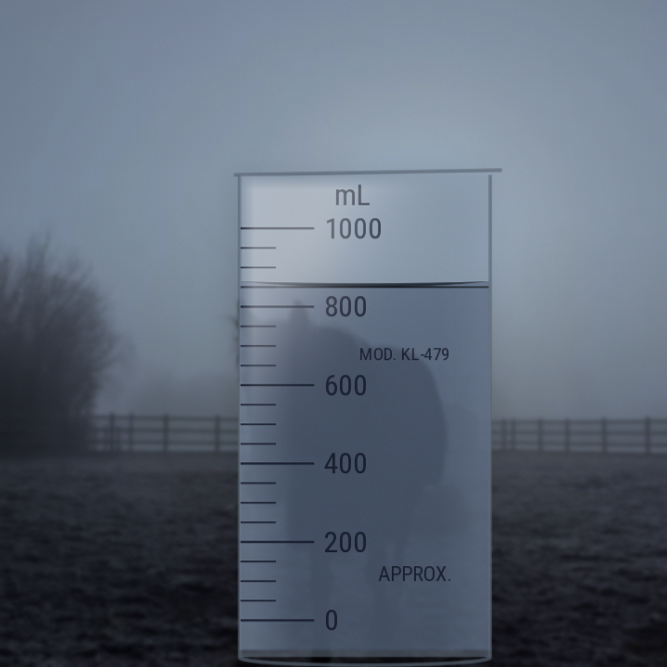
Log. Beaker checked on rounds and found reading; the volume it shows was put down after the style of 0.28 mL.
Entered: 850 mL
